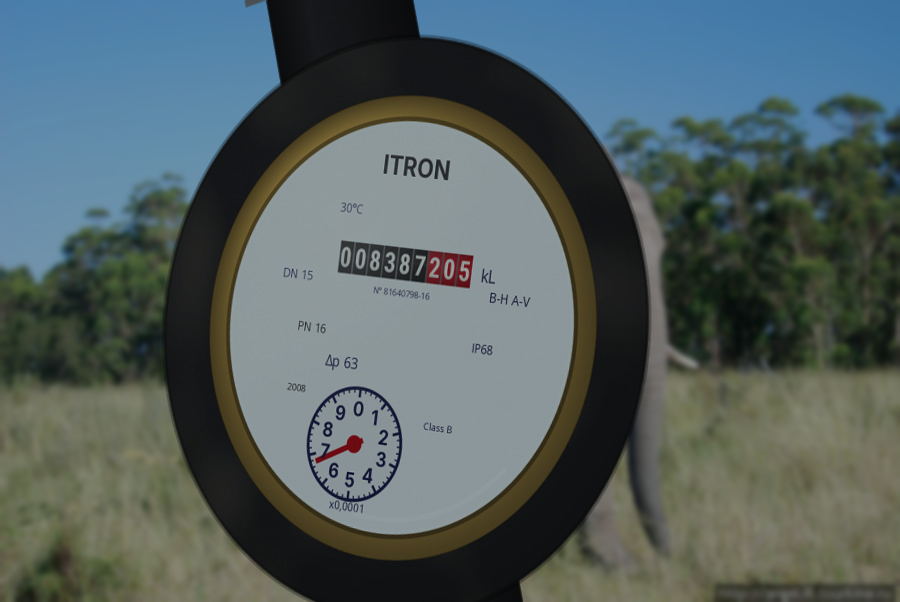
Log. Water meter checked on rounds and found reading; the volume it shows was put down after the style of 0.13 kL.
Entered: 8387.2056 kL
